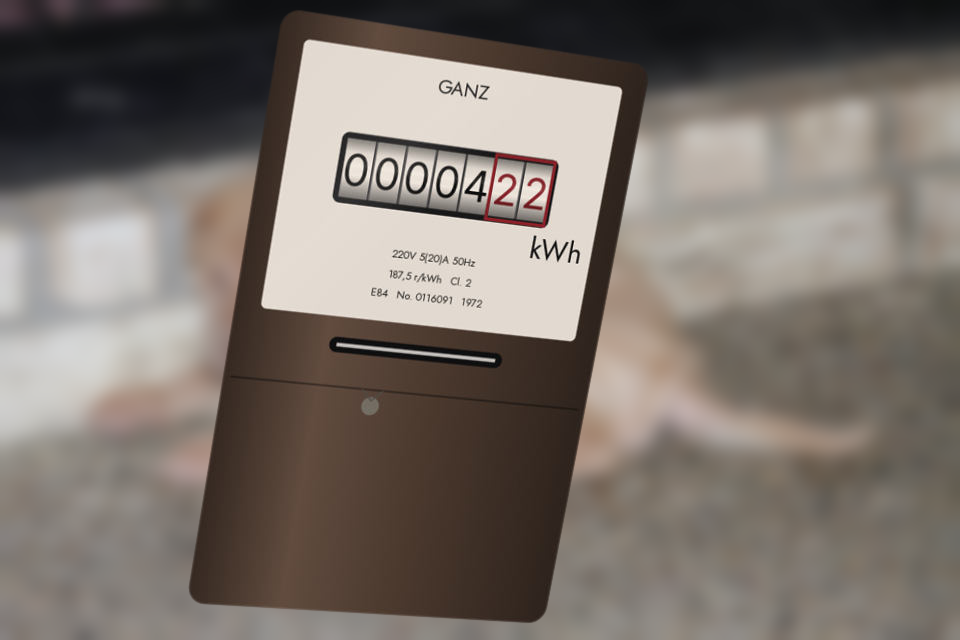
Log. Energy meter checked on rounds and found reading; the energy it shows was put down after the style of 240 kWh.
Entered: 4.22 kWh
